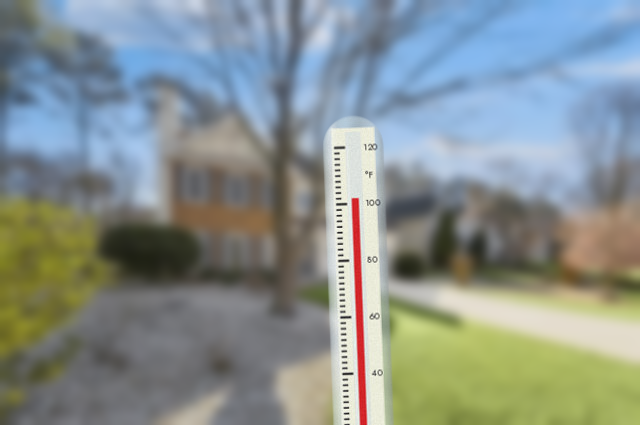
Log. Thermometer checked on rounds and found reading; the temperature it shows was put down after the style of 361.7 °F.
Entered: 102 °F
